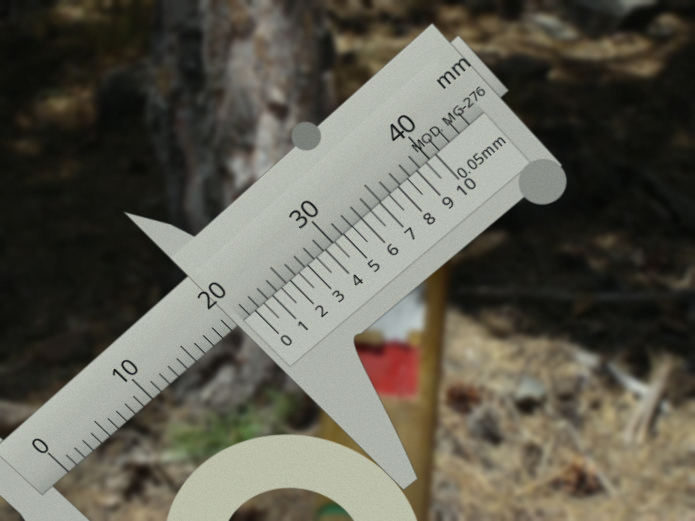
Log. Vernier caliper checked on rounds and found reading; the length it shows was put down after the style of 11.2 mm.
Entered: 21.6 mm
